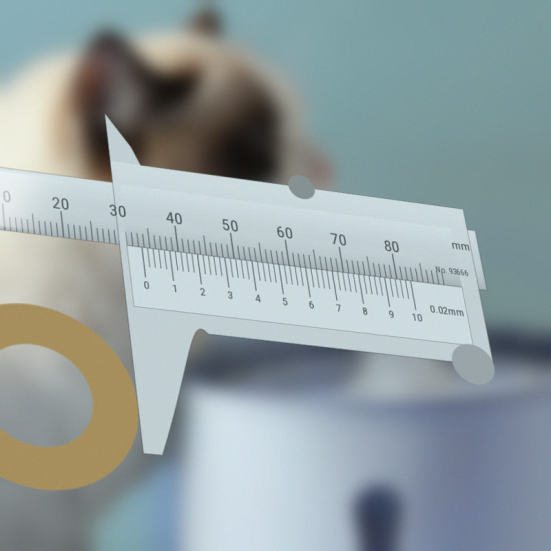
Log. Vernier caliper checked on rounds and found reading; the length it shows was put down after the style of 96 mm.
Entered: 33.6 mm
